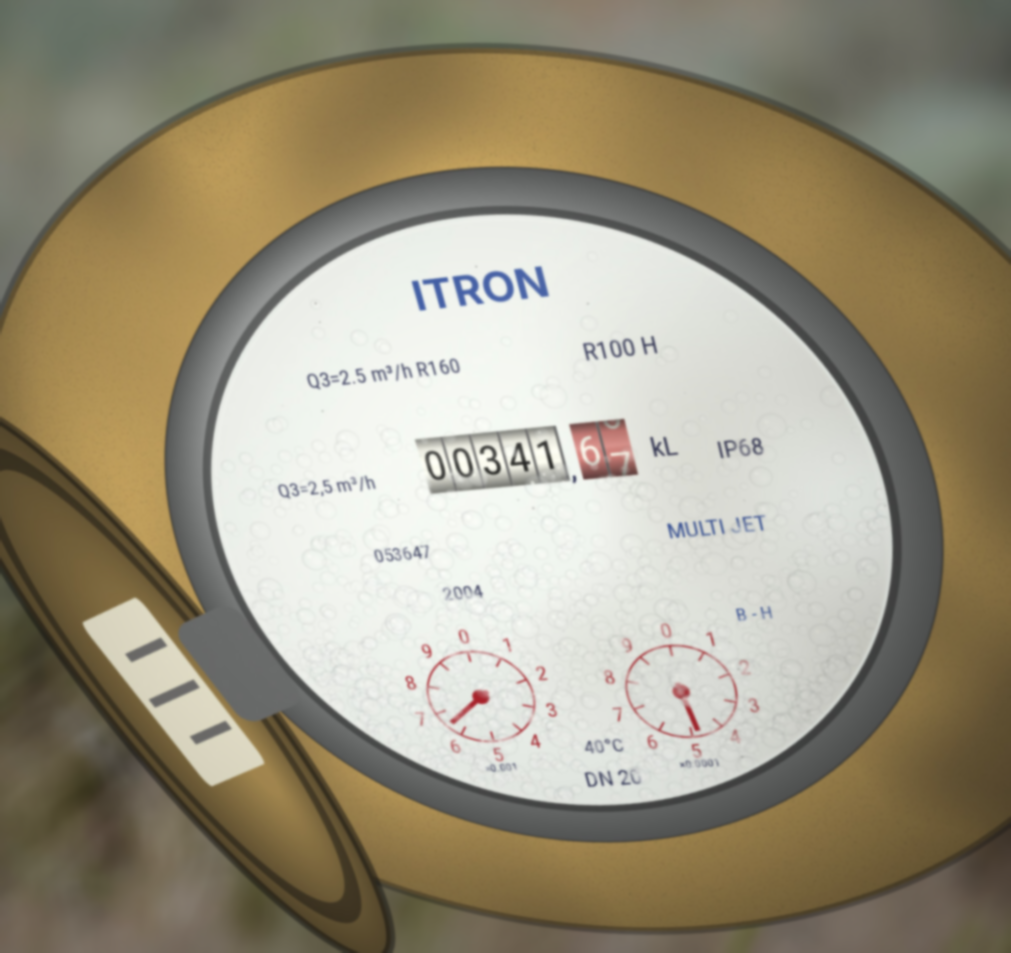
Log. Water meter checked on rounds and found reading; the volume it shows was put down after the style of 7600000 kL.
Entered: 341.6664 kL
